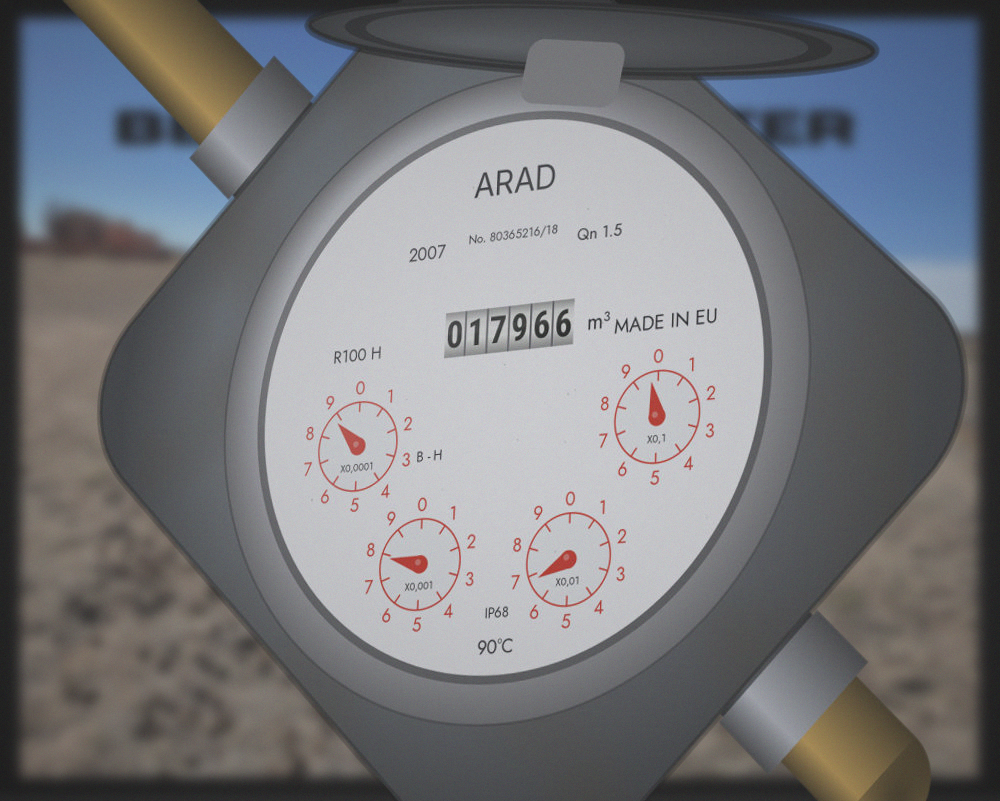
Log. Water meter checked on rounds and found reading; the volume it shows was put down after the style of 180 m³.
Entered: 17965.9678 m³
